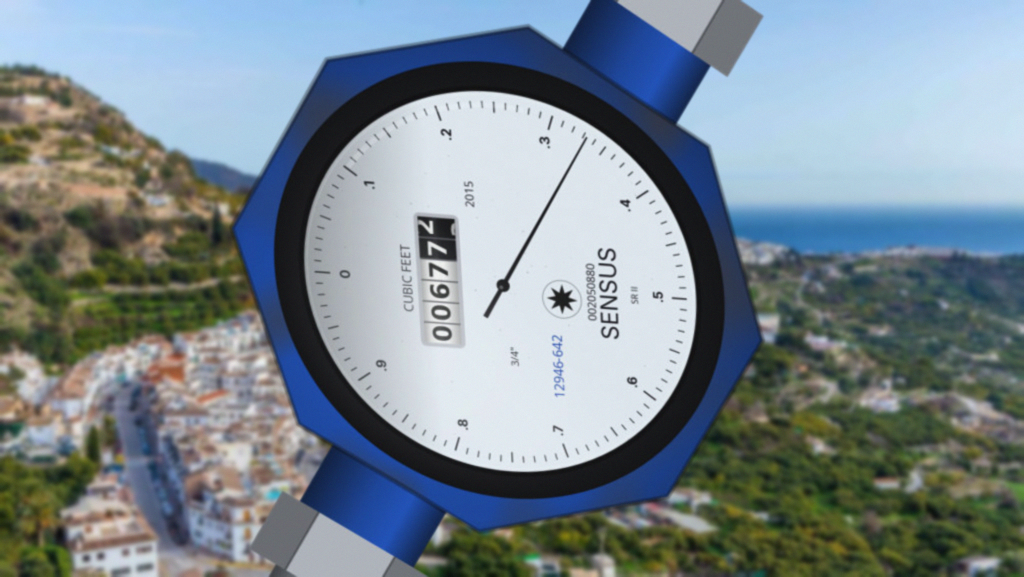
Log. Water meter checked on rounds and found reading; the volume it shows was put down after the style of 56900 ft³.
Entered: 6772.33 ft³
